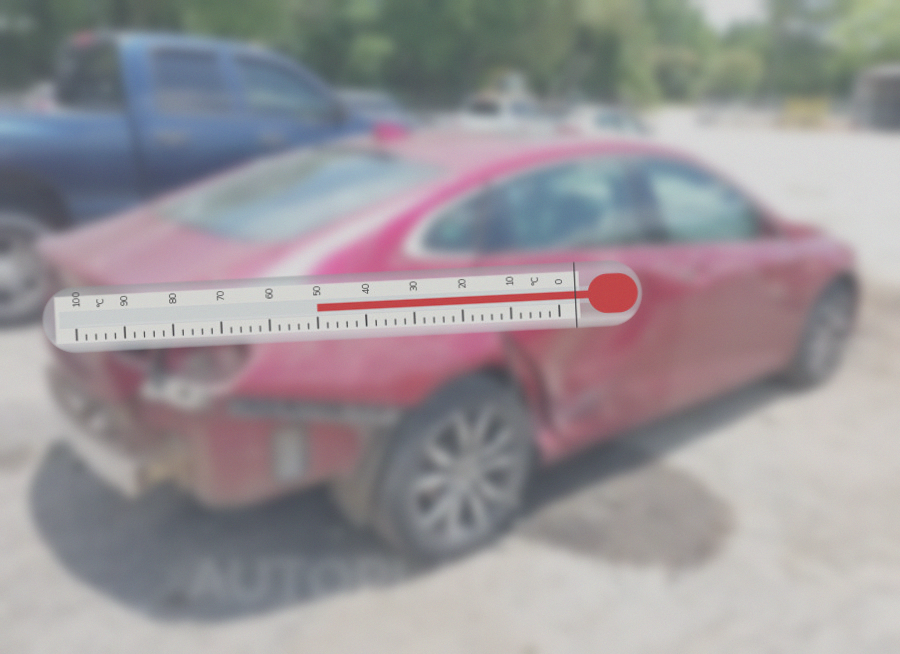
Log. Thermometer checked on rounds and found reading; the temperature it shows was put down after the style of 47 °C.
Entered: 50 °C
